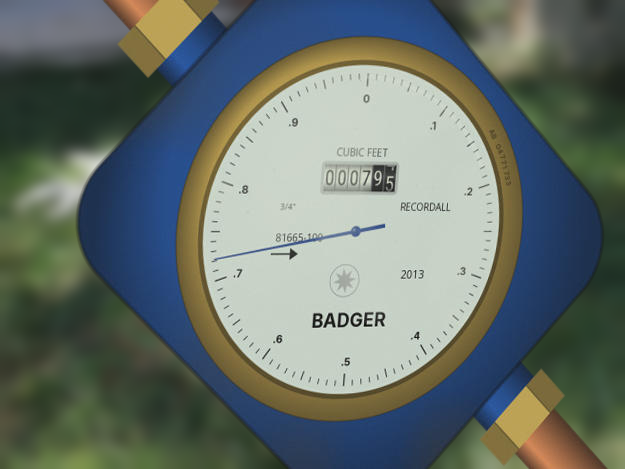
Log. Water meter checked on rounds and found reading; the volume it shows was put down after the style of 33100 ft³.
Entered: 794.72 ft³
